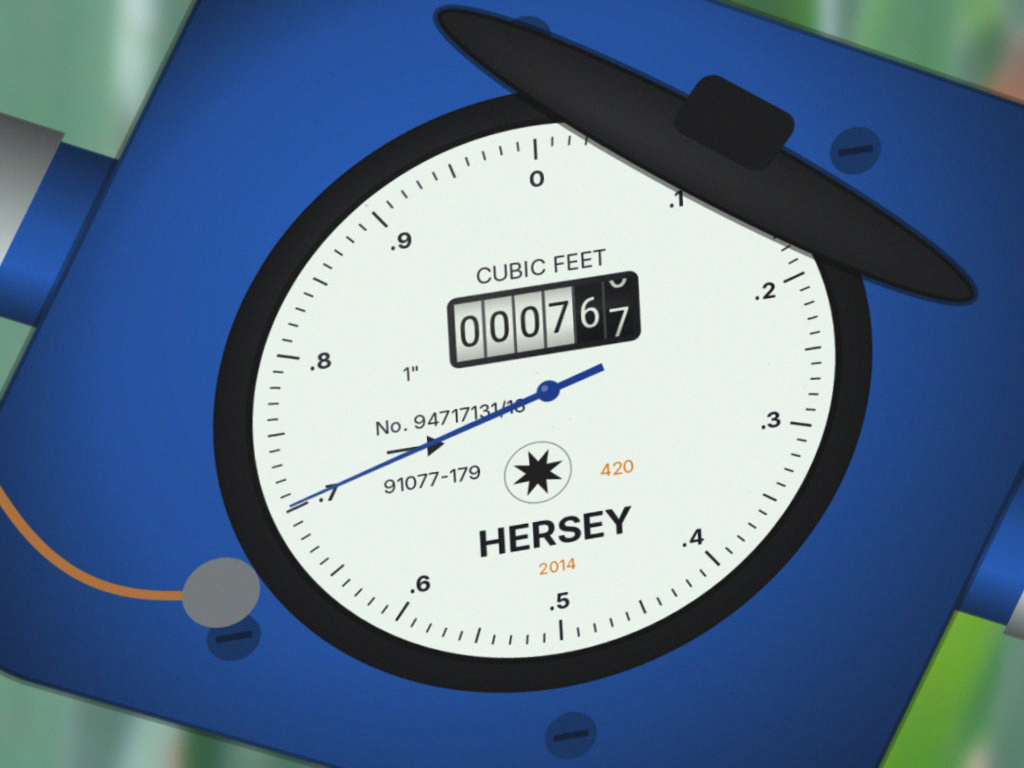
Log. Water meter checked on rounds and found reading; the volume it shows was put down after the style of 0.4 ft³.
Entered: 766.70 ft³
